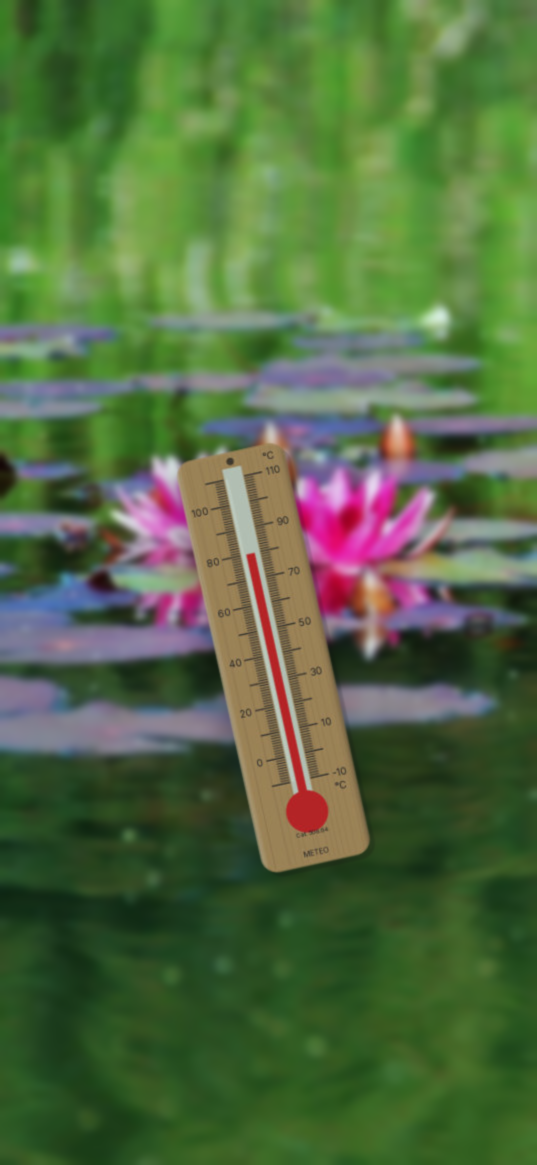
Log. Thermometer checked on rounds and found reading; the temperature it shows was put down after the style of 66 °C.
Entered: 80 °C
